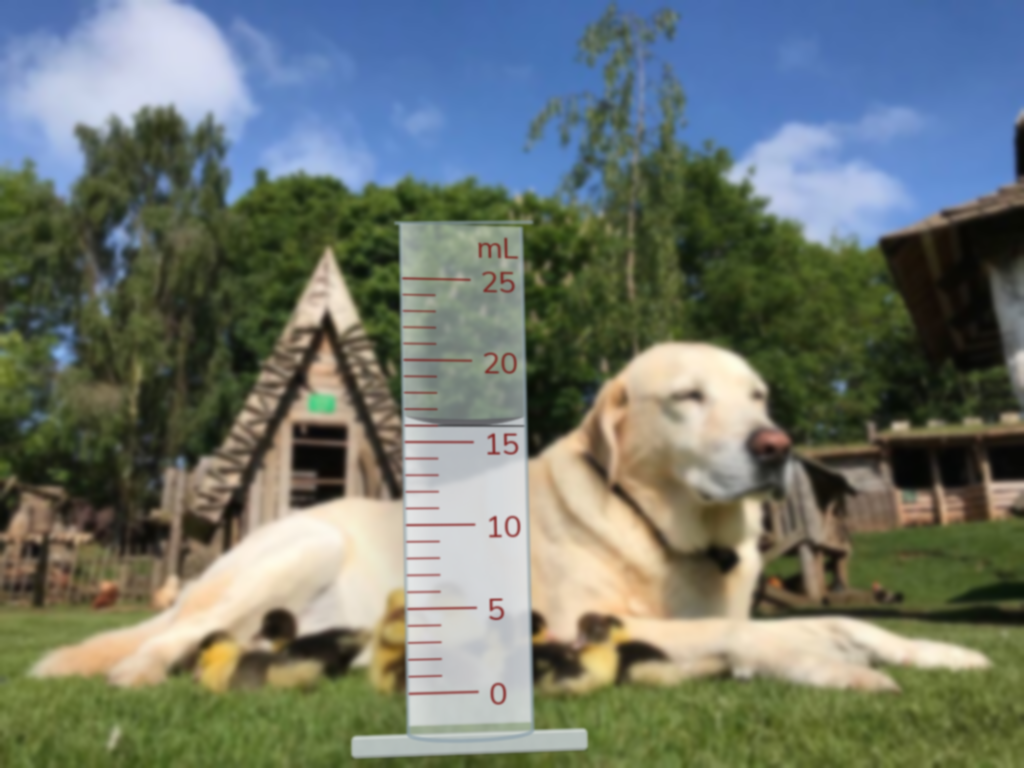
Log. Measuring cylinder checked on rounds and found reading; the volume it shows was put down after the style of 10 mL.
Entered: 16 mL
